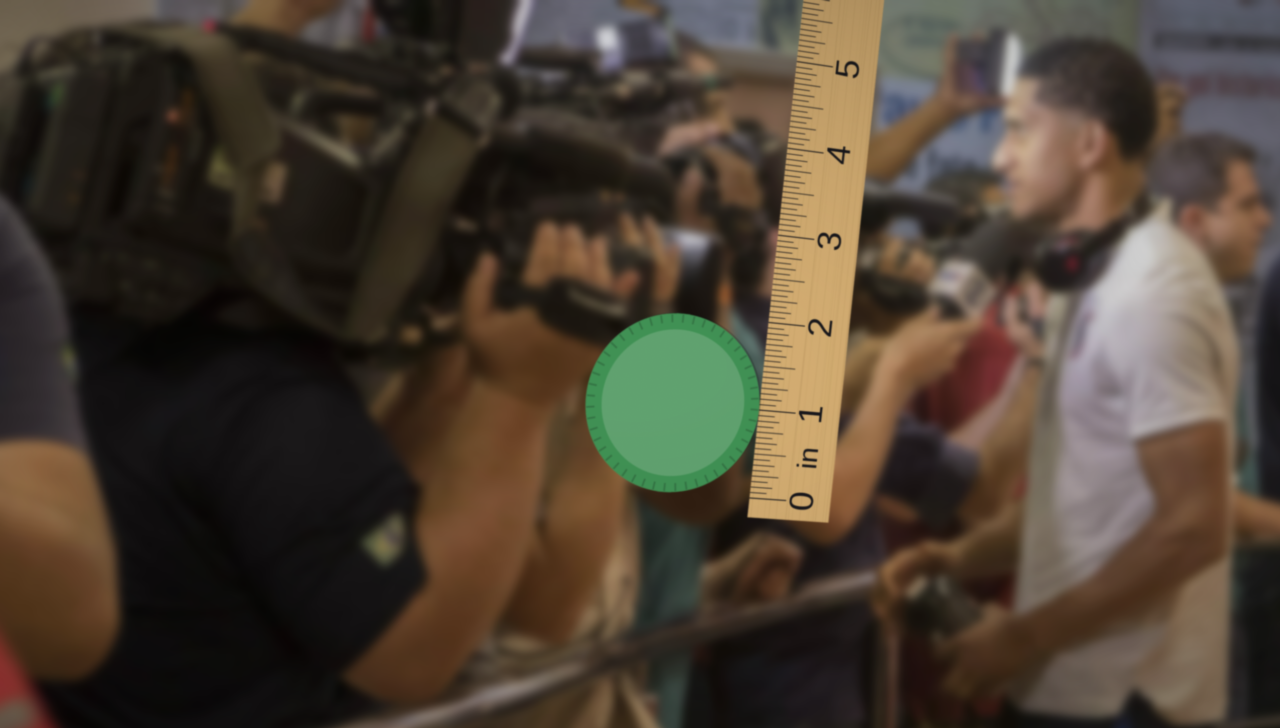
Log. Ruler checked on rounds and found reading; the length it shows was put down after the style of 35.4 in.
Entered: 2 in
